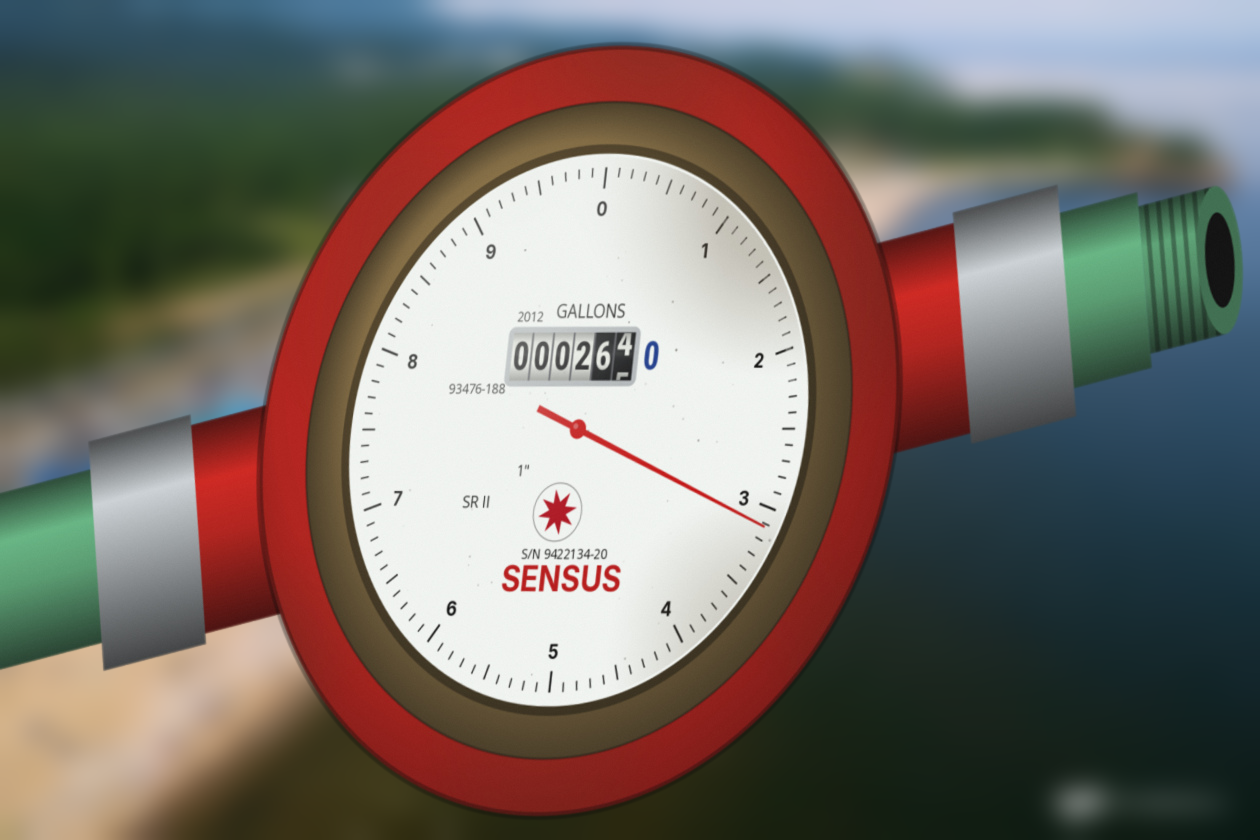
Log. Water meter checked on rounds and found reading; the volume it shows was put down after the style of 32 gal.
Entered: 2643.1 gal
